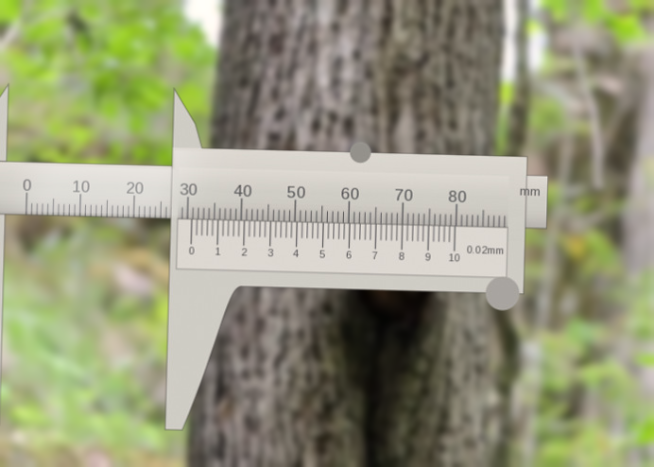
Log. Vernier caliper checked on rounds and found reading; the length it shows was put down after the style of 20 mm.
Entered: 30.8 mm
